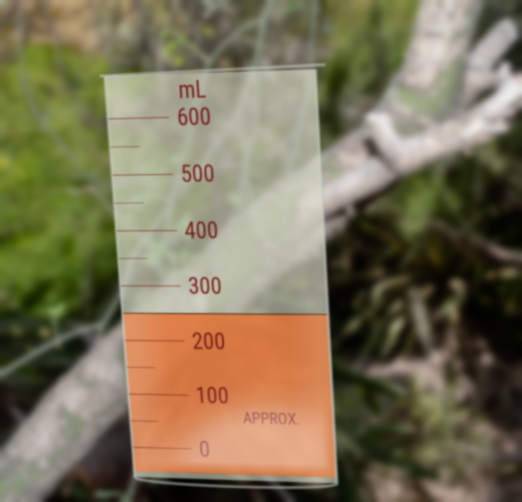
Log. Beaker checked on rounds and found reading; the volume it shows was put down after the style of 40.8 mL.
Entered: 250 mL
